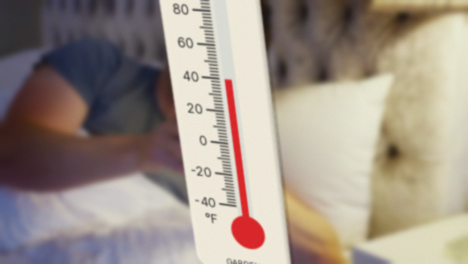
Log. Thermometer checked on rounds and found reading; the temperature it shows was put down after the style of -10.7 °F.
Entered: 40 °F
